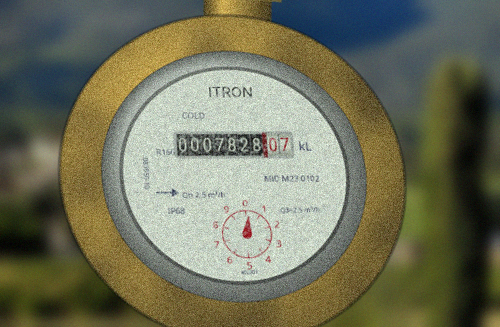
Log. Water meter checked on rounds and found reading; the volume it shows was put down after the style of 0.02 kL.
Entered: 7828.070 kL
